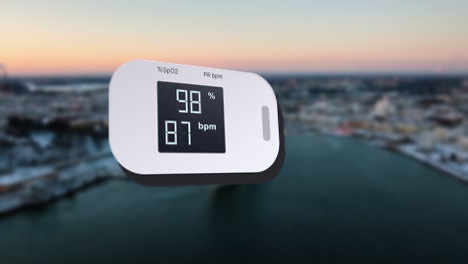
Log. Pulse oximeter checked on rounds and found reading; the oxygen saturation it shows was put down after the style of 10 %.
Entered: 98 %
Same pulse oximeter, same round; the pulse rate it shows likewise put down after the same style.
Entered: 87 bpm
